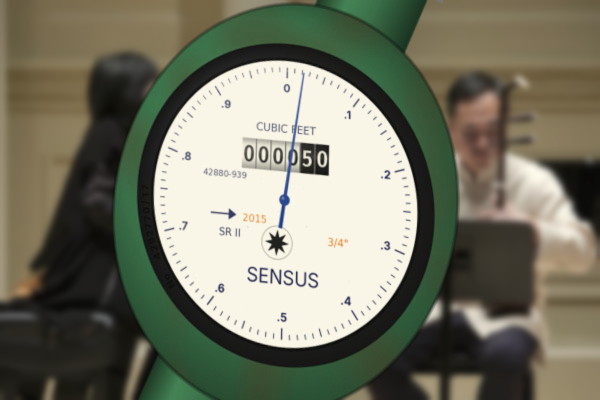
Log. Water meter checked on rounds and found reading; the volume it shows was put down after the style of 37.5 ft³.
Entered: 50.02 ft³
